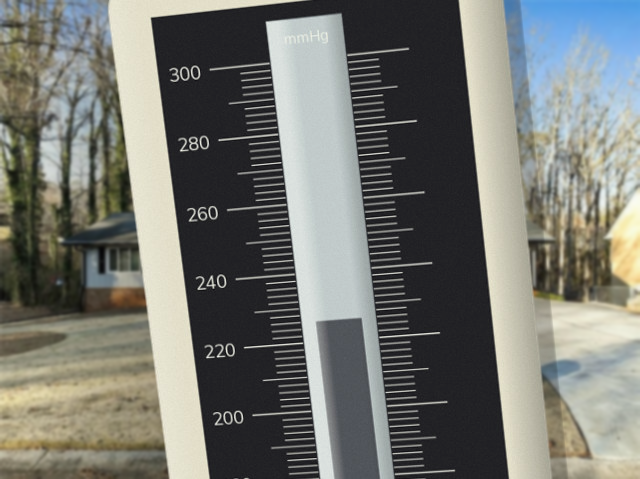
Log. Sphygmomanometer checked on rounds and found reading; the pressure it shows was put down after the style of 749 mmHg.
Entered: 226 mmHg
